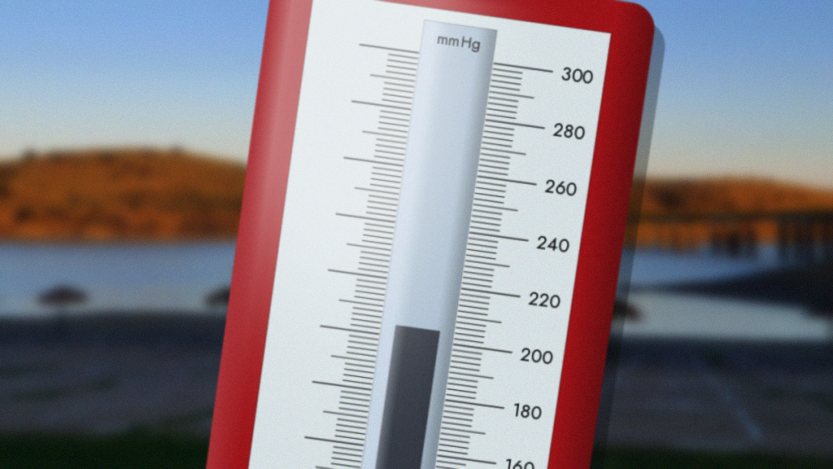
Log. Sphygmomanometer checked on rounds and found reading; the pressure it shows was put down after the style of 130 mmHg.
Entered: 204 mmHg
